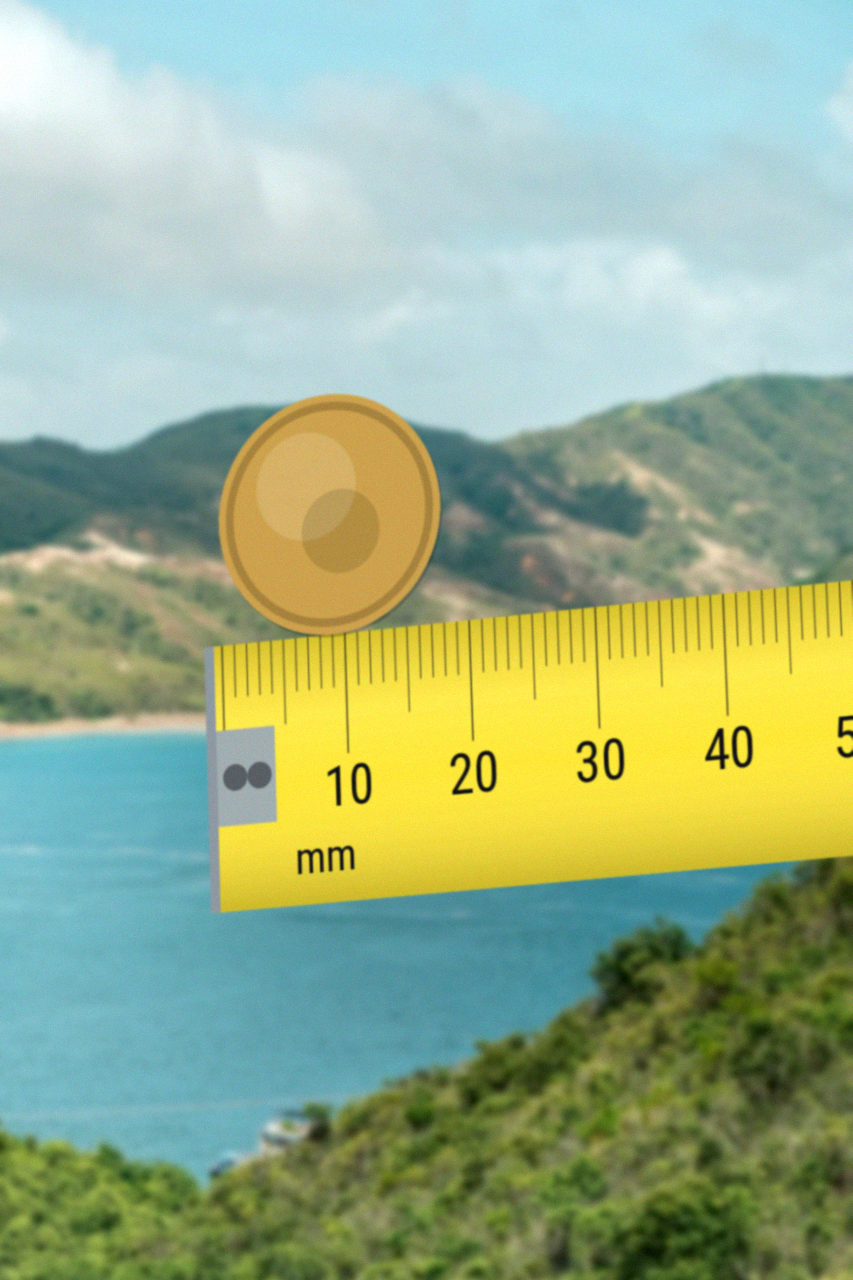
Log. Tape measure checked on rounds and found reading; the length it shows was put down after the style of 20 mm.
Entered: 18 mm
